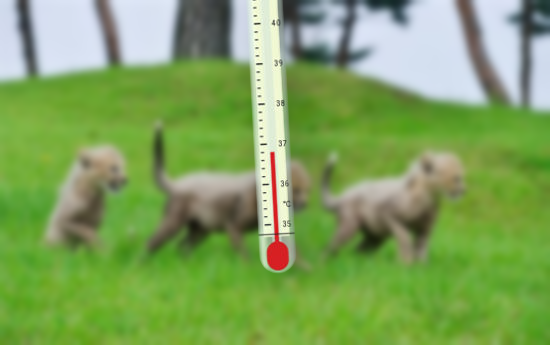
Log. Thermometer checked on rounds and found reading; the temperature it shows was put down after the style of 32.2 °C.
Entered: 36.8 °C
